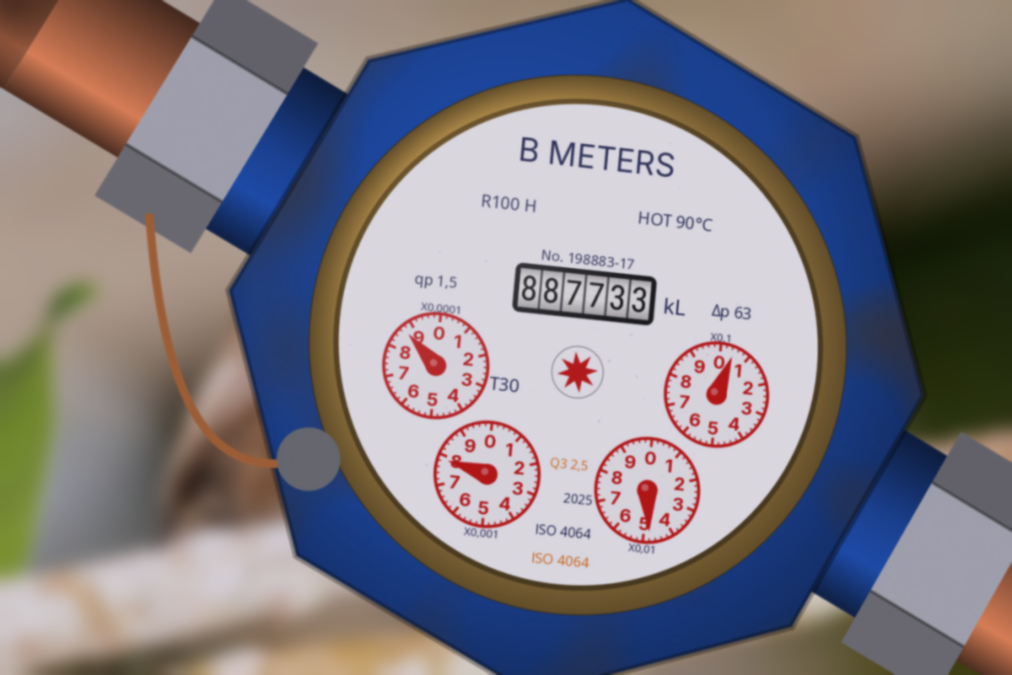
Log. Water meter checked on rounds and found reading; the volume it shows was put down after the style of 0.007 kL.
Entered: 887733.0478 kL
